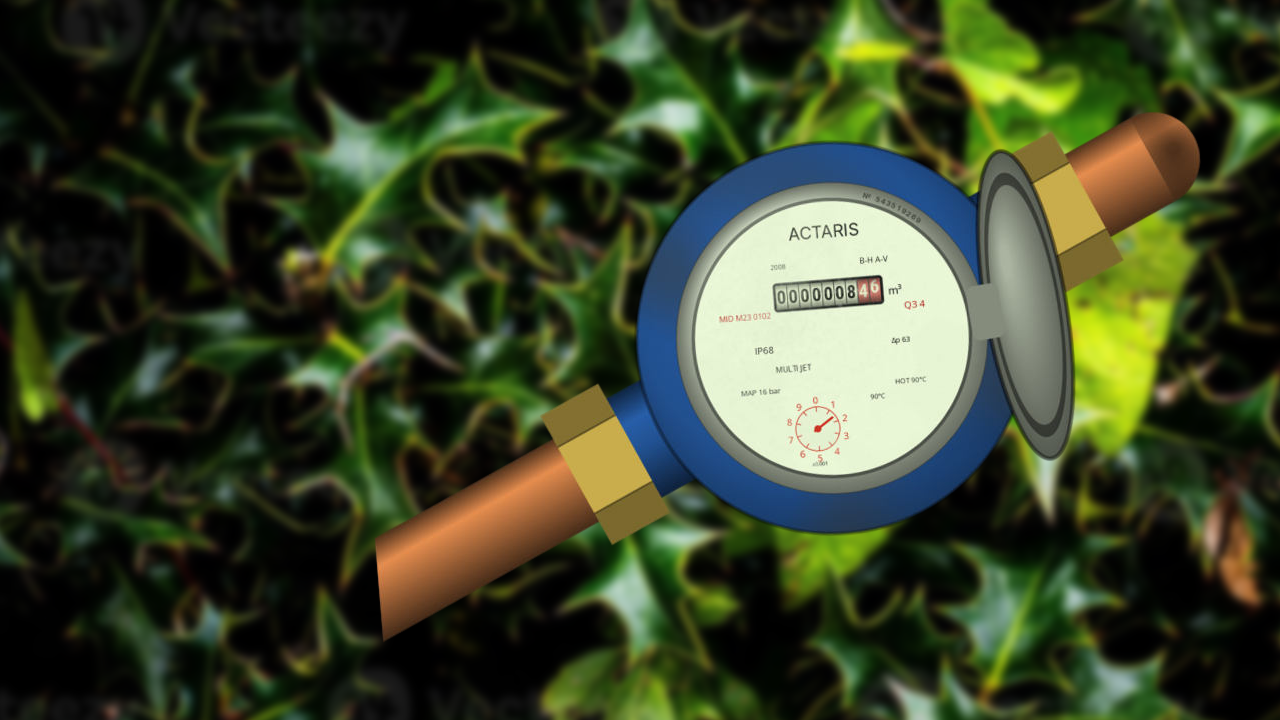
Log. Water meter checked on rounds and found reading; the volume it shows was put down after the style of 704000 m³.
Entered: 8.461 m³
